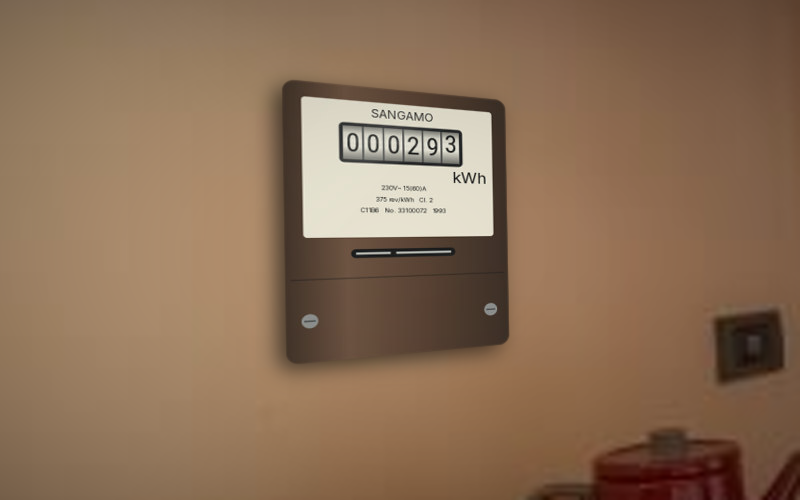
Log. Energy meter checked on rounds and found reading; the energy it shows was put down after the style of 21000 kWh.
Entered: 293 kWh
